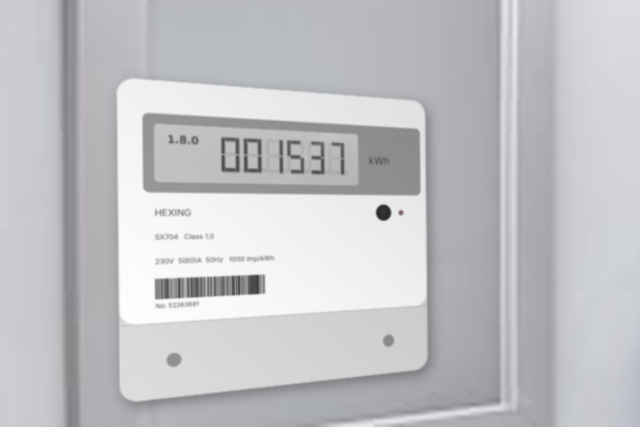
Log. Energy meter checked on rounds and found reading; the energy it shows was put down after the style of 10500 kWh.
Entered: 1537 kWh
